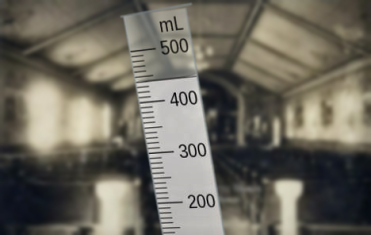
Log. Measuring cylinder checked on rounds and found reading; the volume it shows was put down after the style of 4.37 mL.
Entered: 440 mL
